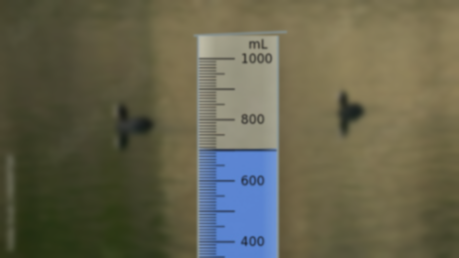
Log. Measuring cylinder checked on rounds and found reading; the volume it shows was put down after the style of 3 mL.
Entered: 700 mL
